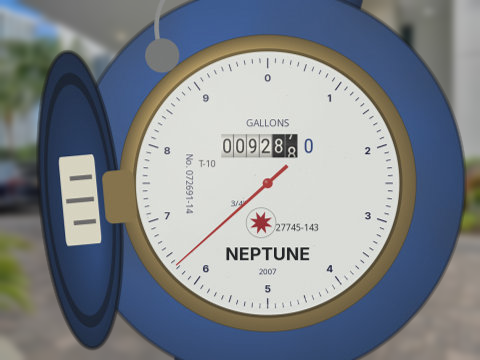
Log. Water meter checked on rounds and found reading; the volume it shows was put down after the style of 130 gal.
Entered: 92876.3 gal
